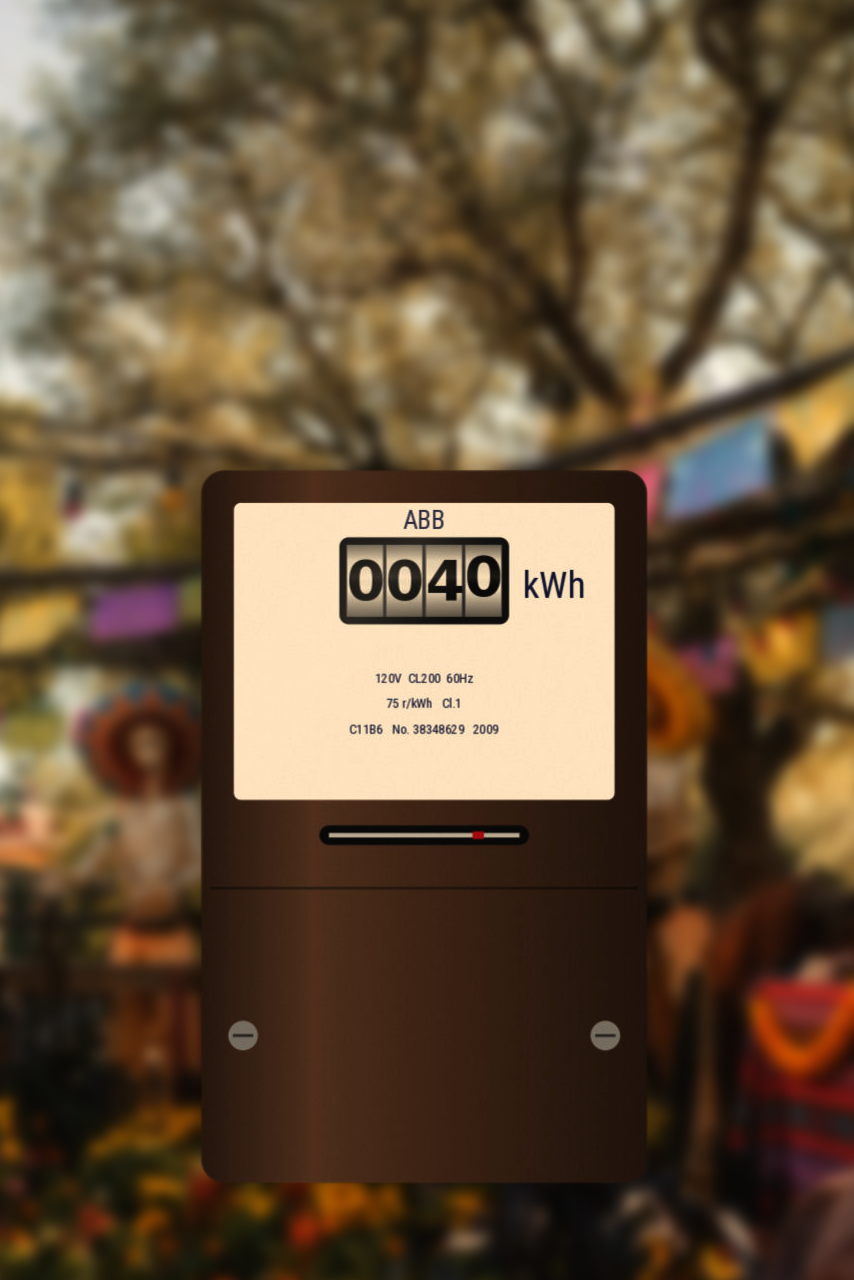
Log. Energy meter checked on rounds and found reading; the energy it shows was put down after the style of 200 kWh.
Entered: 40 kWh
